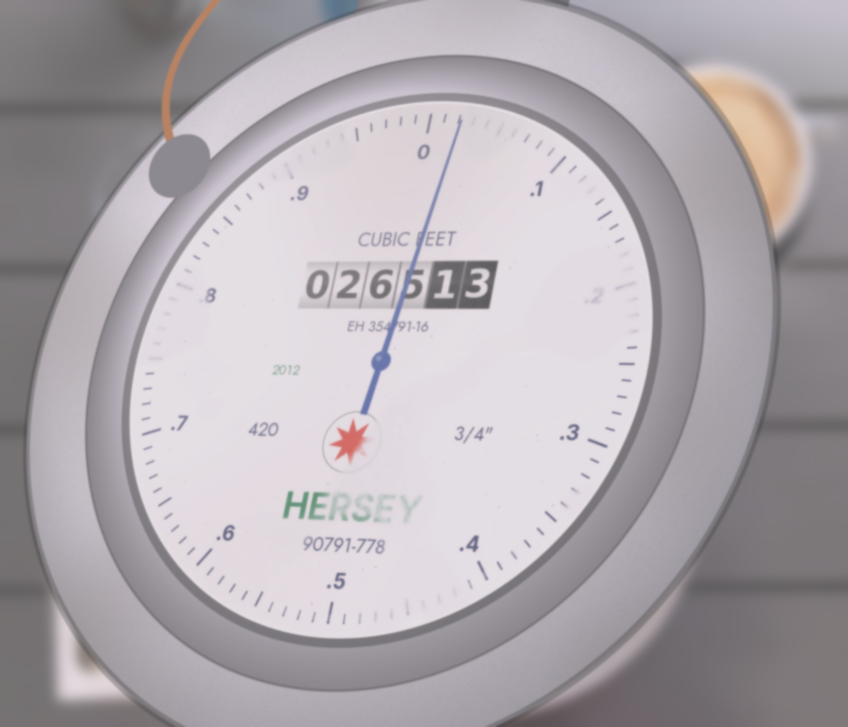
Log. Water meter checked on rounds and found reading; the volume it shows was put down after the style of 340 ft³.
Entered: 26513.02 ft³
